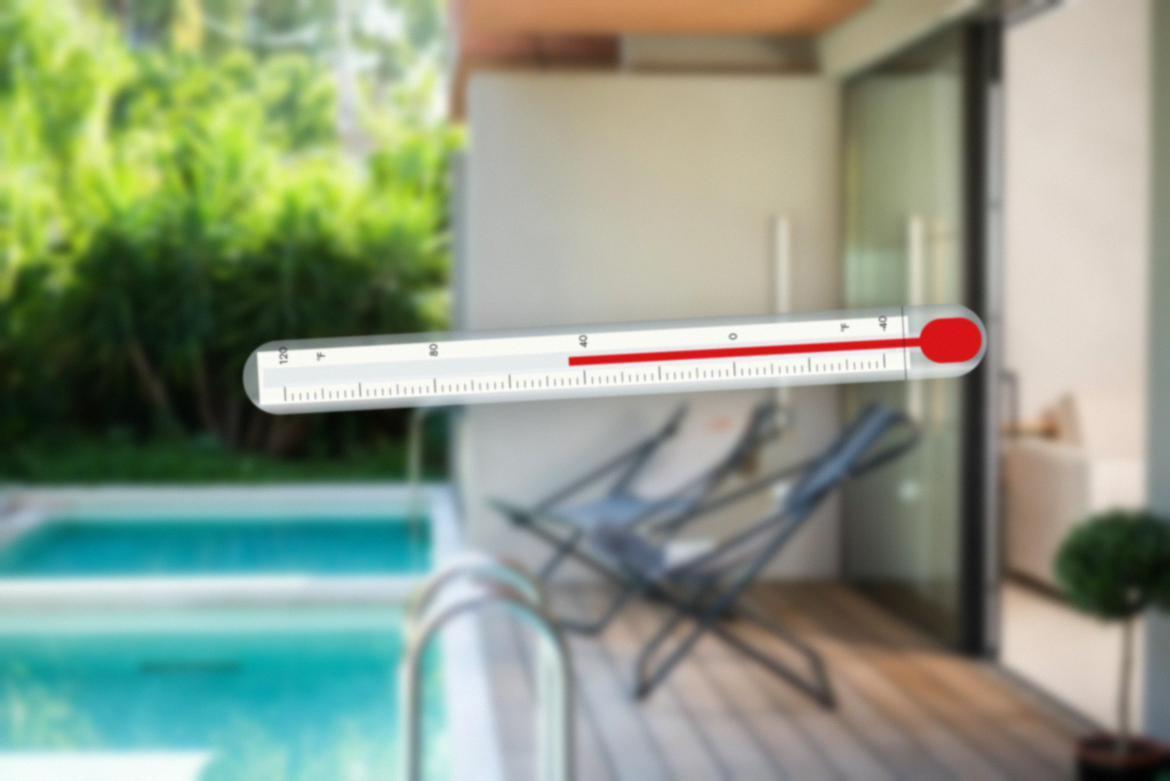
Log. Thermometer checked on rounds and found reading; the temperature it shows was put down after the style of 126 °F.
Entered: 44 °F
